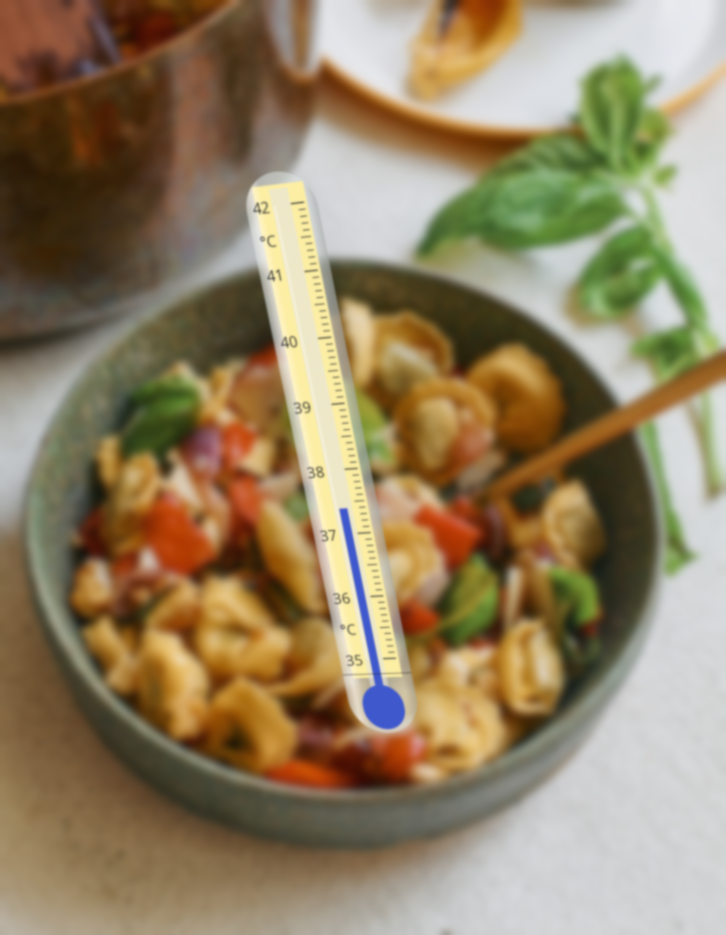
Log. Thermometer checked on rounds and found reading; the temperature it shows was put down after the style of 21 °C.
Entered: 37.4 °C
